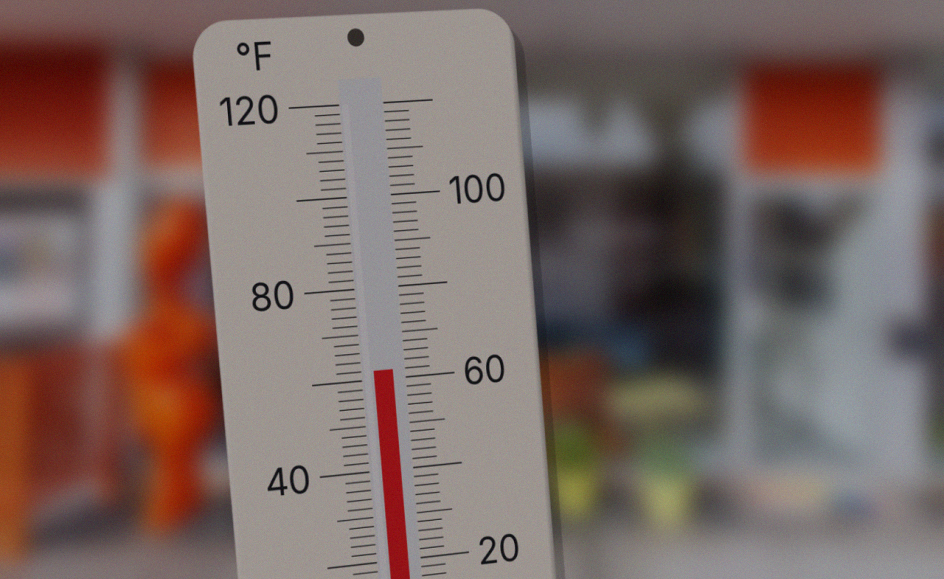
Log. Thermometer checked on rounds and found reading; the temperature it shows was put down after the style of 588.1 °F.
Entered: 62 °F
